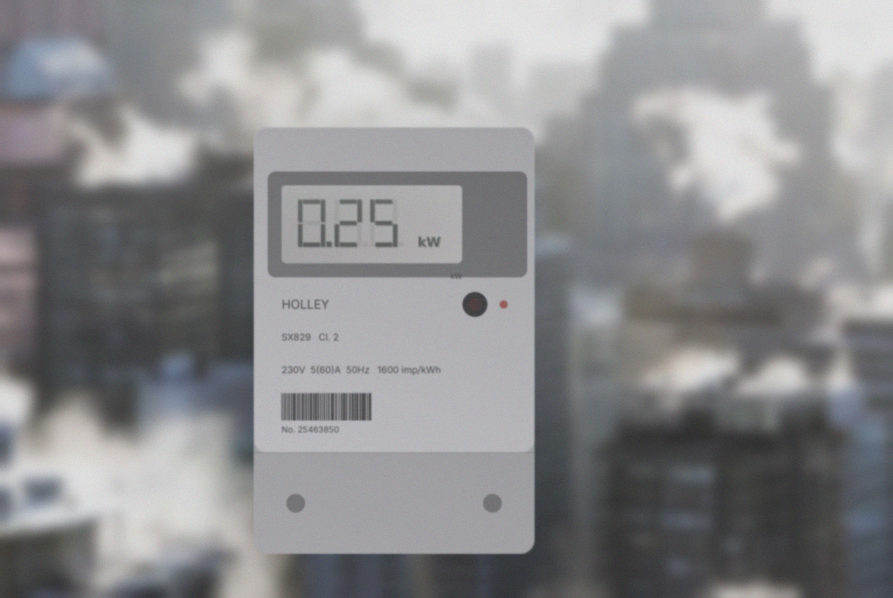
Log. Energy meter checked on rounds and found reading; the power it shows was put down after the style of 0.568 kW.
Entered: 0.25 kW
